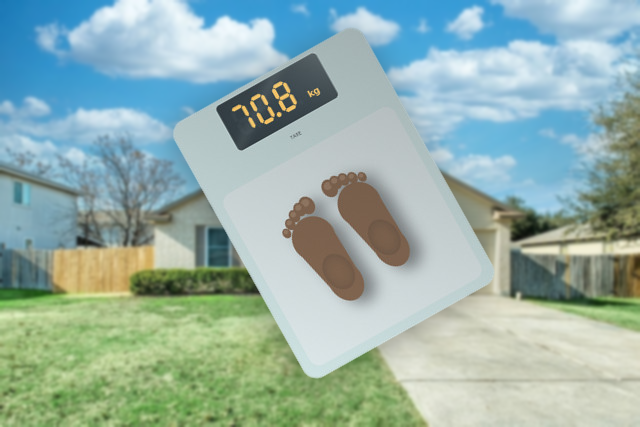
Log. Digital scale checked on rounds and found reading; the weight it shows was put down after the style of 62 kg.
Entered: 70.8 kg
